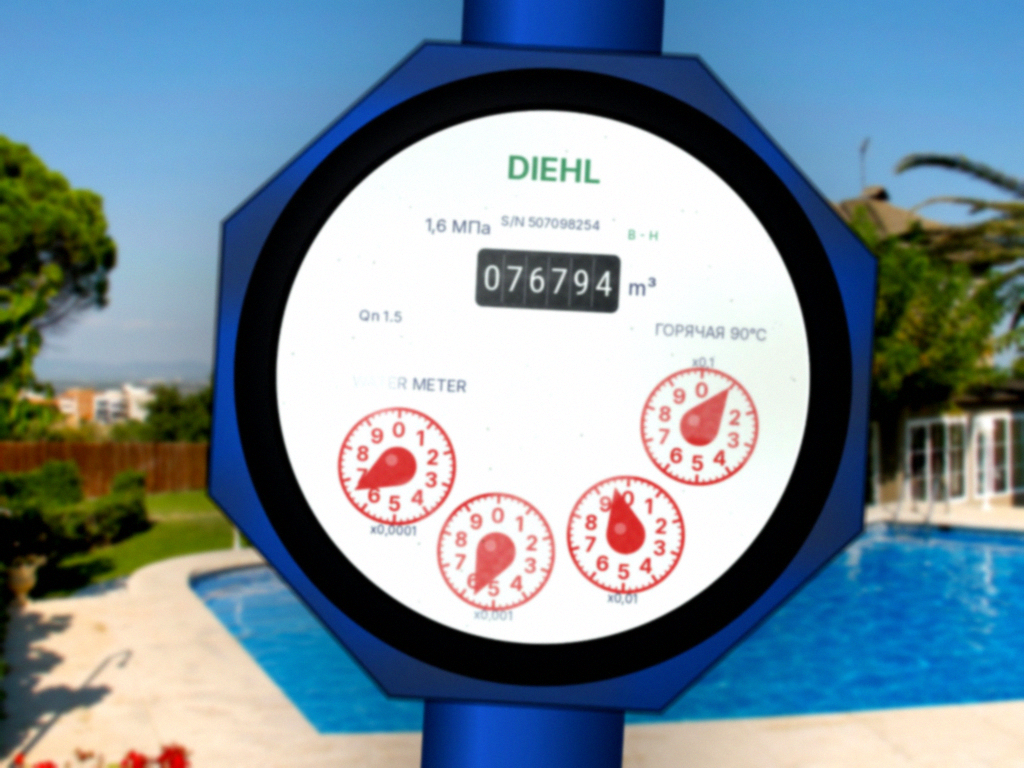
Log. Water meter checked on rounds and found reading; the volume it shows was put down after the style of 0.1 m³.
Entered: 76794.0956 m³
